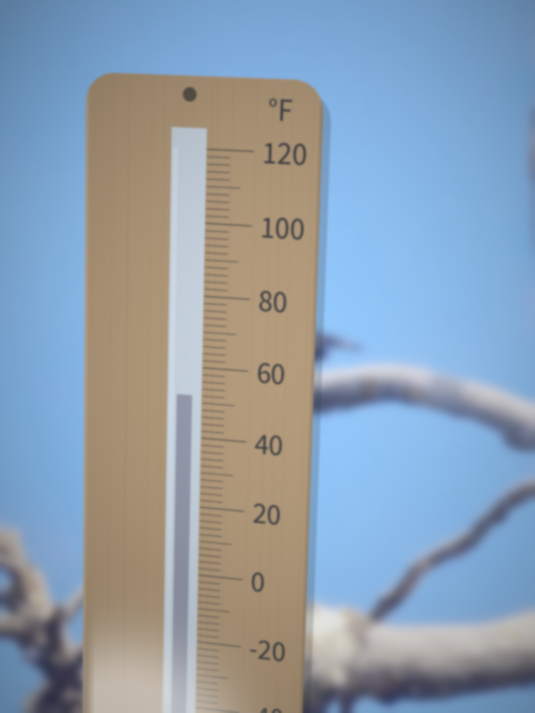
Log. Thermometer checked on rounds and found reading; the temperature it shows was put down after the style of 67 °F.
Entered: 52 °F
